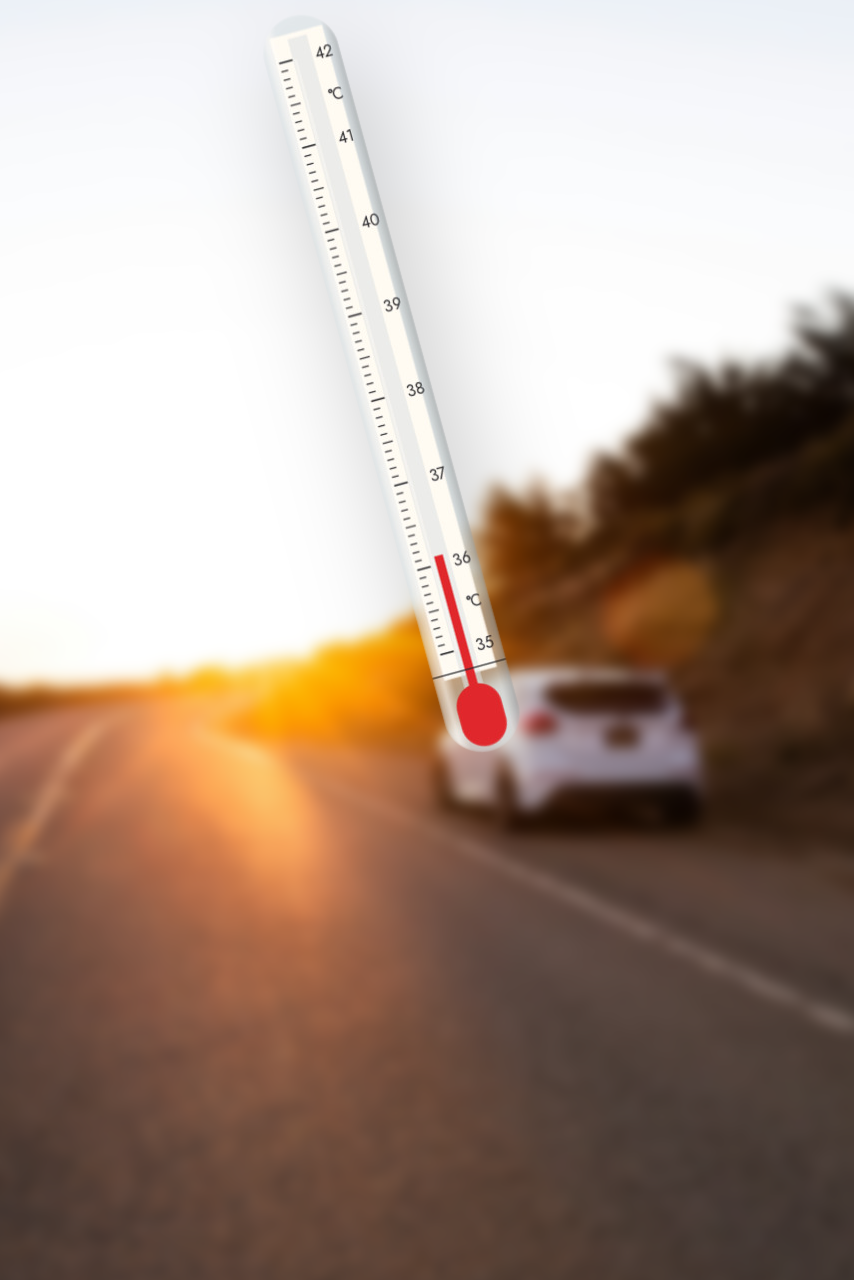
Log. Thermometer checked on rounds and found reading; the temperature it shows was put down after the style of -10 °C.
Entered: 36.1 °C
